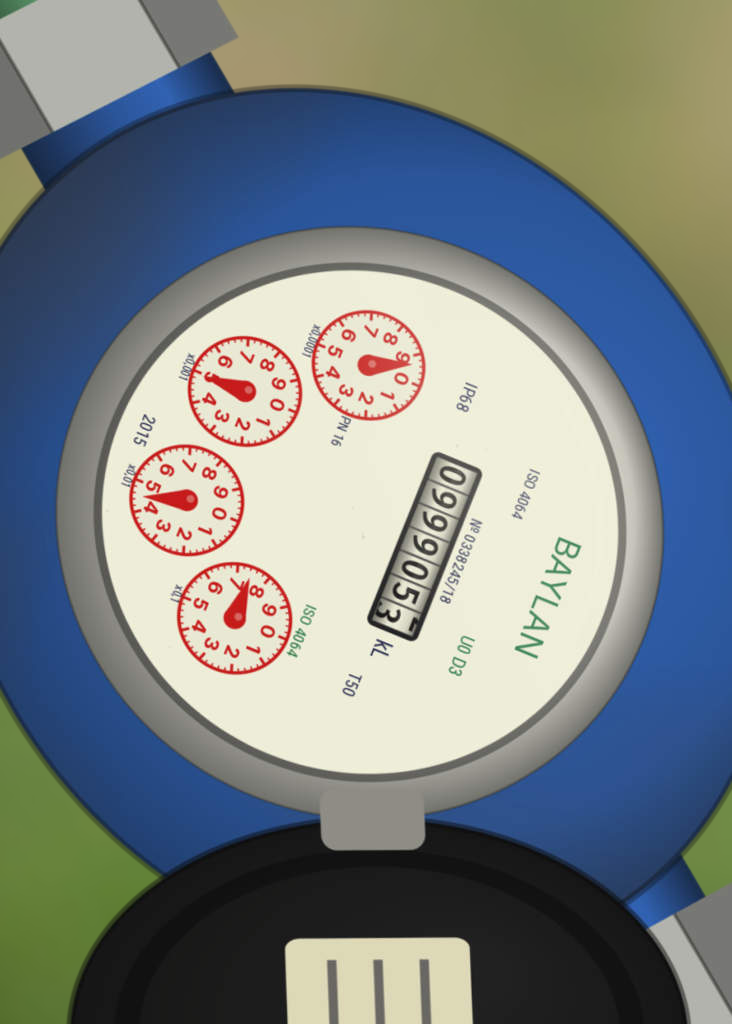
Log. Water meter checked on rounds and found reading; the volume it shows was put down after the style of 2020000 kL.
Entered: 999052.7449 kL
